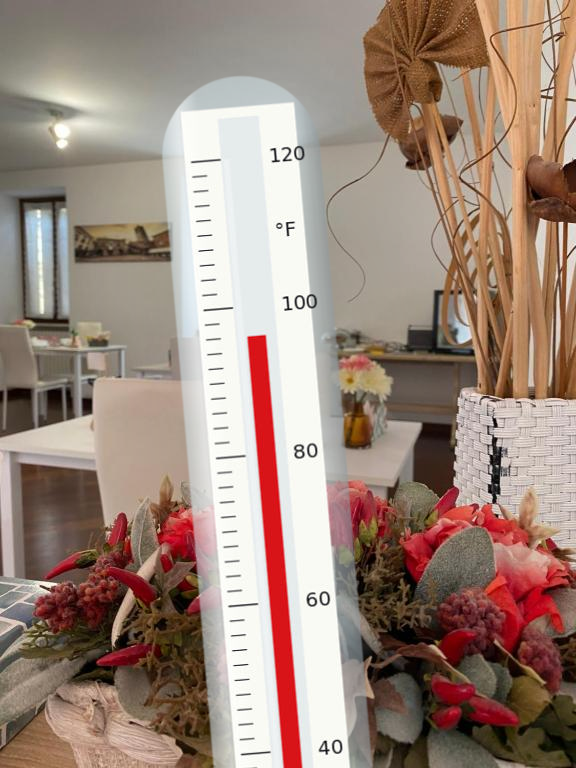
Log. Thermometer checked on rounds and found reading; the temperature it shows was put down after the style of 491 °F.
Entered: 96 °F
